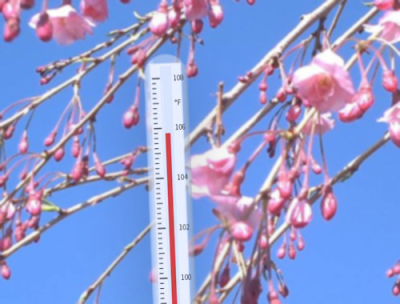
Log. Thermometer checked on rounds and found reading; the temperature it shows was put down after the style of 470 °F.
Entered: 105.8 °F
